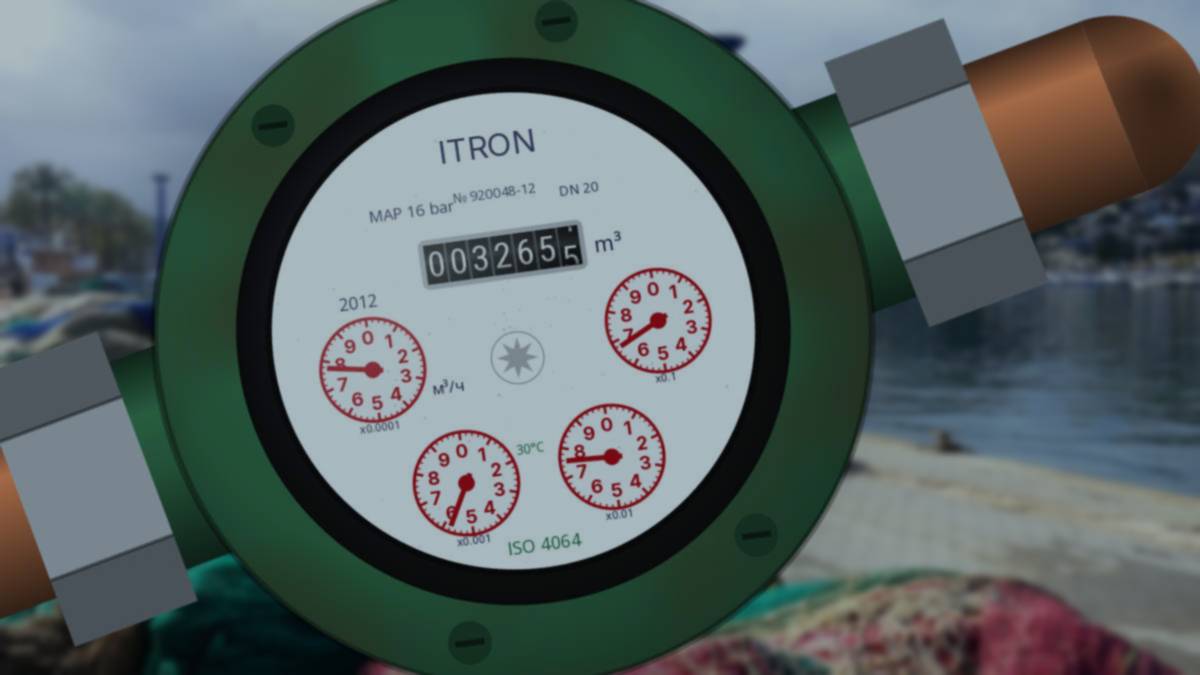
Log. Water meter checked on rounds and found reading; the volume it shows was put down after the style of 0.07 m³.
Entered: 32654.6757 m³
